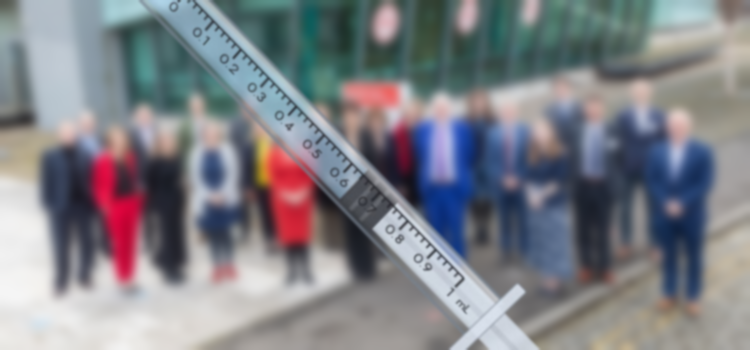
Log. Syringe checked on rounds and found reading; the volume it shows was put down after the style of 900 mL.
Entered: 0.64 mL
